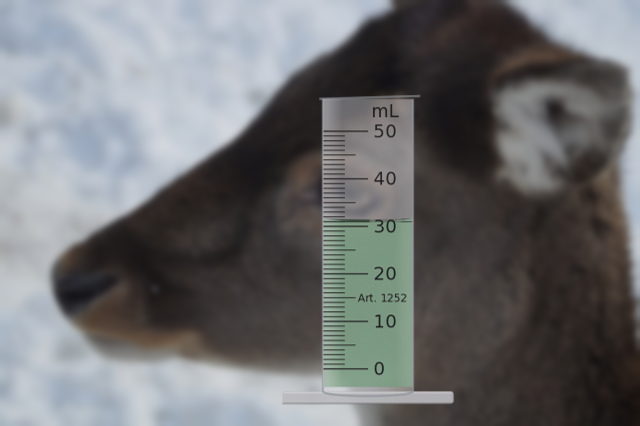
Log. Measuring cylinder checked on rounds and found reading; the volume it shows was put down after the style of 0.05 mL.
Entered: 31 mL
